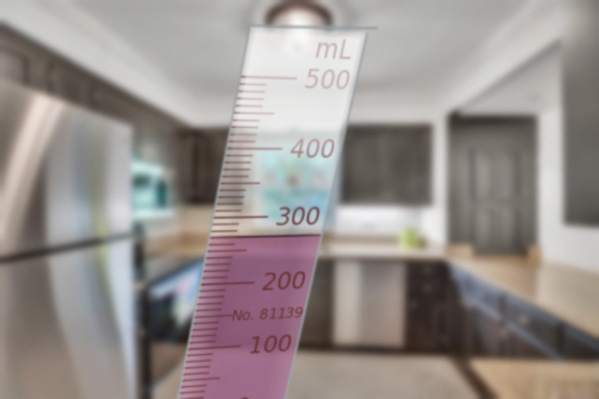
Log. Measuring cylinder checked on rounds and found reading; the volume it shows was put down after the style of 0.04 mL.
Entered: 270 mL
